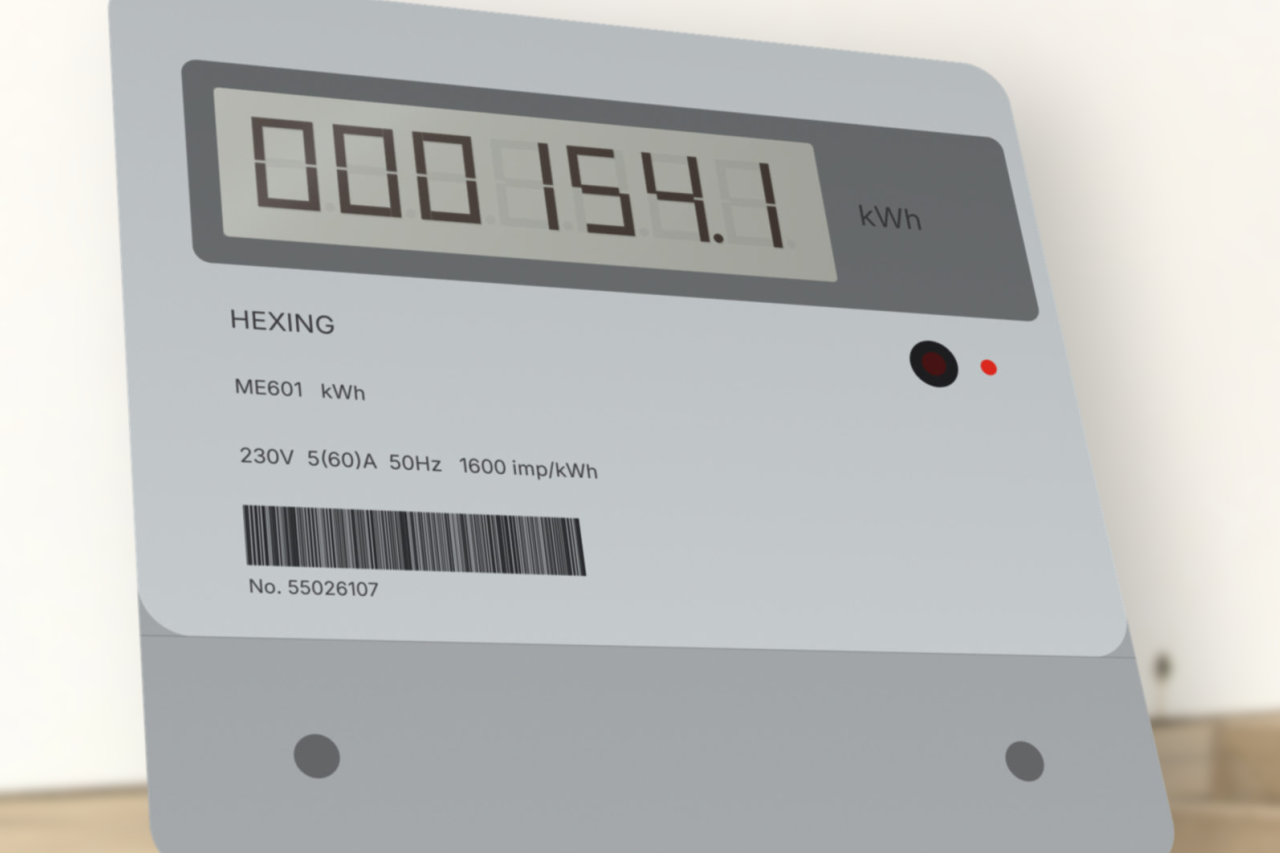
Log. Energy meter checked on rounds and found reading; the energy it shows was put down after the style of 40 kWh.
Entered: 154.1 kWh
